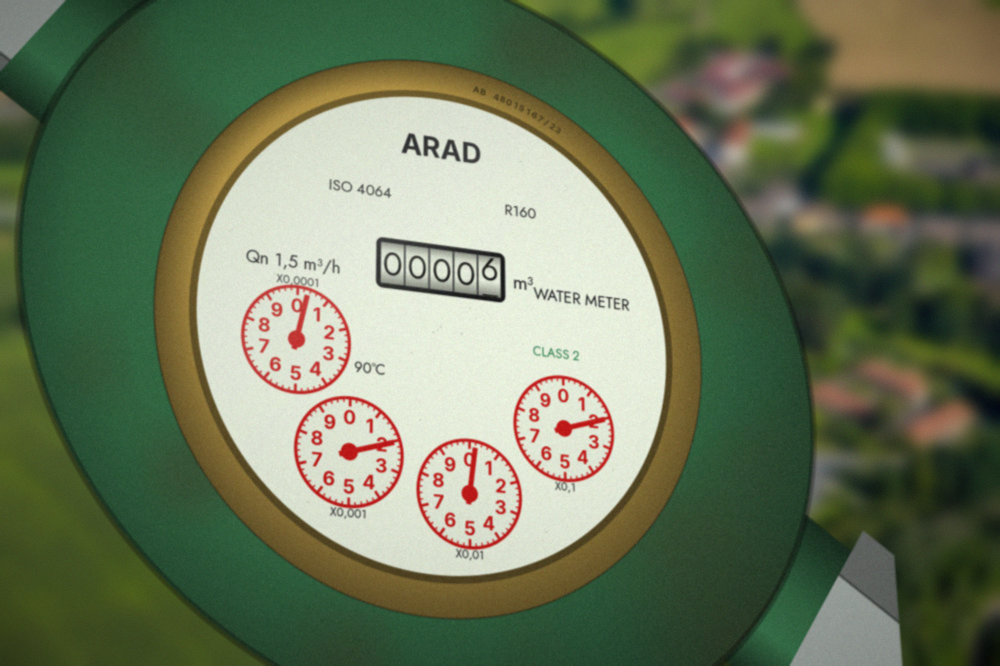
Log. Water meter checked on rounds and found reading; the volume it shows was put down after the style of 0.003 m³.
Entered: 6.2020 m³
